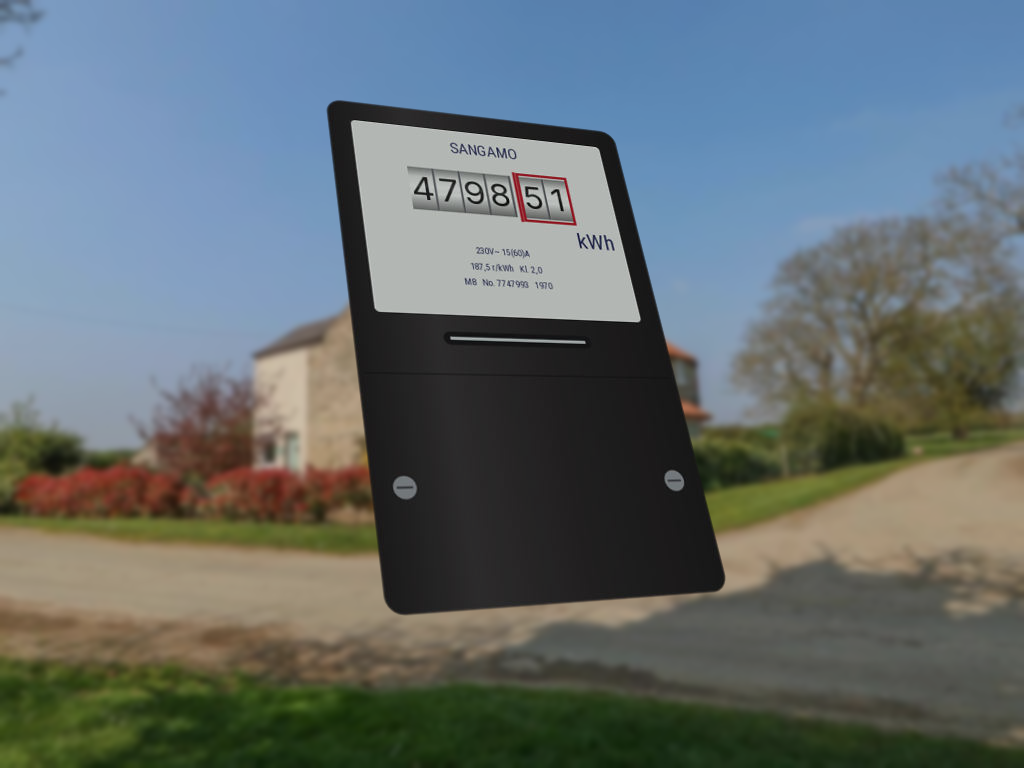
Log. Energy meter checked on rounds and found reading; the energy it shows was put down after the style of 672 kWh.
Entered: 4798.51 kWh
